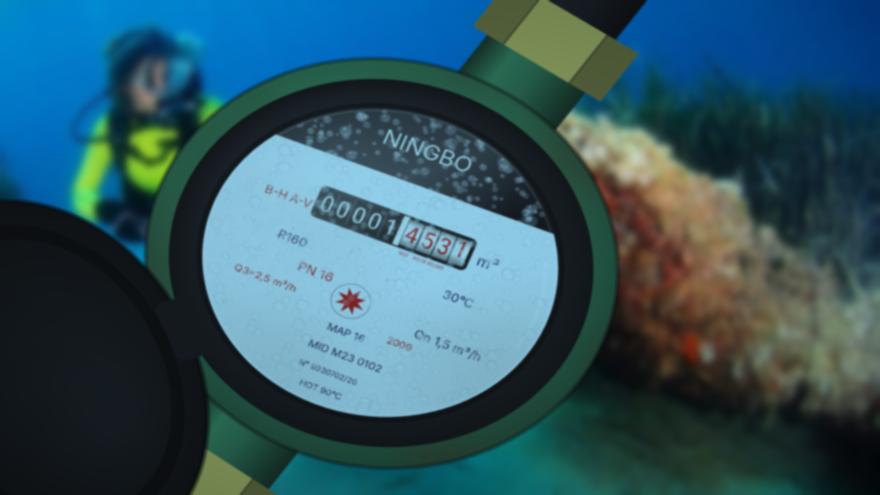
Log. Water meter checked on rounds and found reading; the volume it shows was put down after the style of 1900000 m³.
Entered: 1.4531 m³
